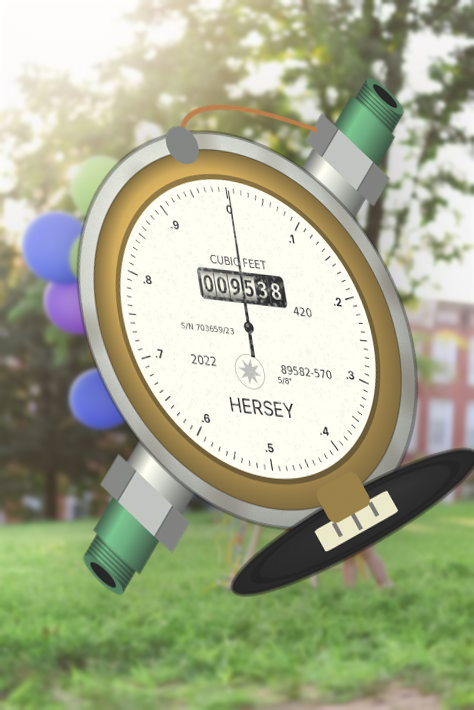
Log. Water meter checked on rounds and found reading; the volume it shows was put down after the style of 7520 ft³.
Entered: 9538.00 ft³
